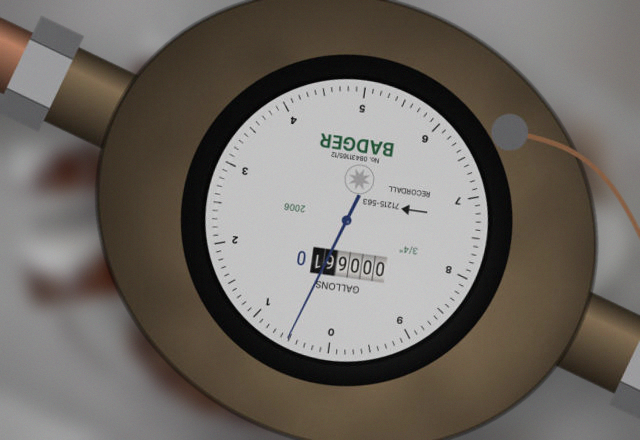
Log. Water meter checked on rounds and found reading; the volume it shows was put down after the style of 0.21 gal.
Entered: 6610.5 gal
